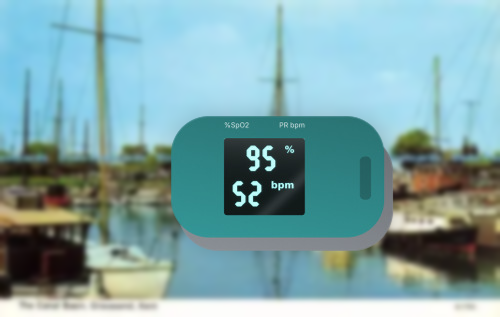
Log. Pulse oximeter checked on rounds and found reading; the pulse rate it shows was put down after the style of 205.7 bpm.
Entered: 52 bpm
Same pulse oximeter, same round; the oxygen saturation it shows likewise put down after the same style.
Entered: 95 %
